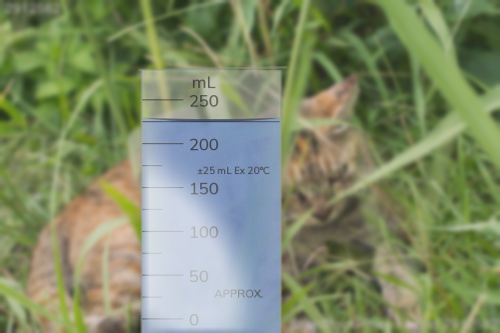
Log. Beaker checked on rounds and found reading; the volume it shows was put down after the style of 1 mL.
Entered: 225 mL
